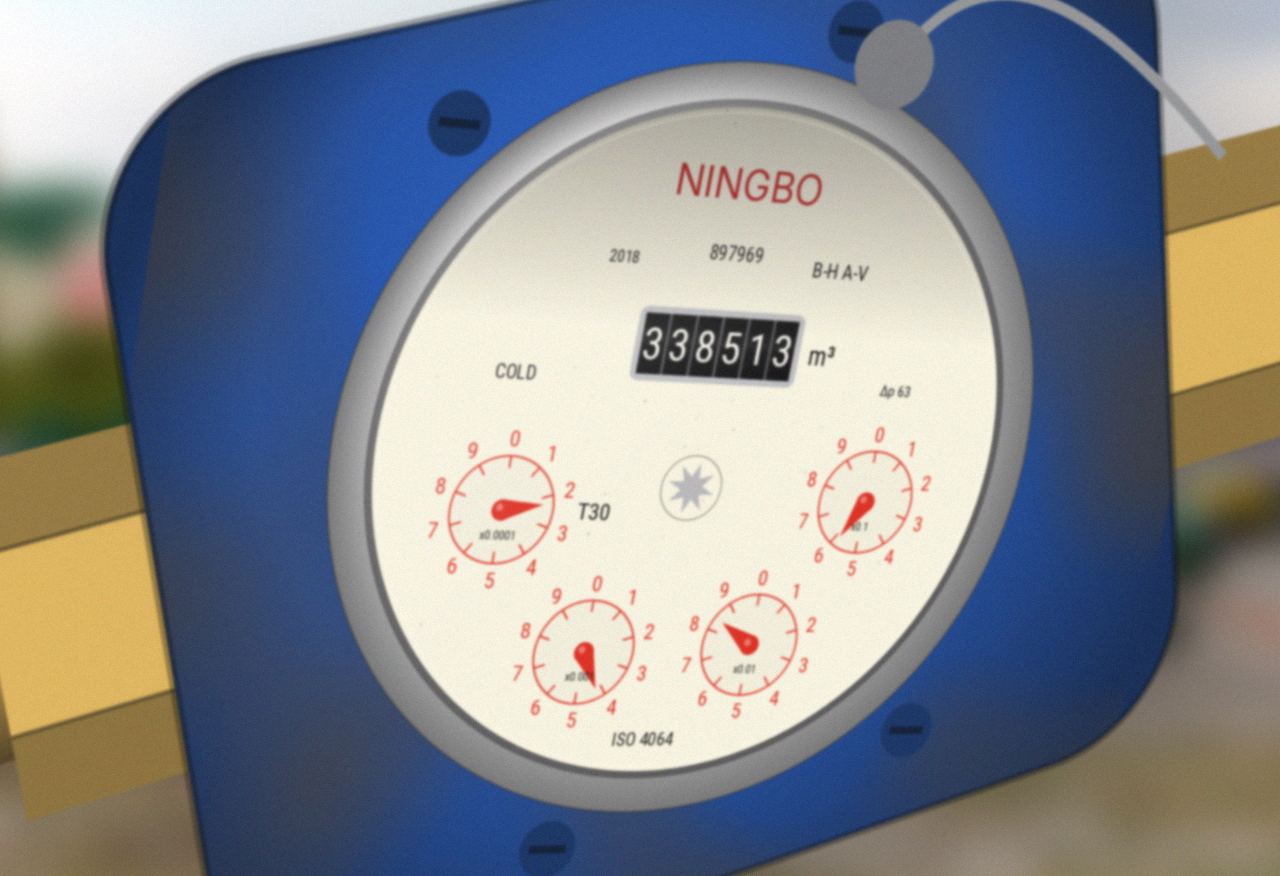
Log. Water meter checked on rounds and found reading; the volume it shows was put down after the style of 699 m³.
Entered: 338513.5842 m³
